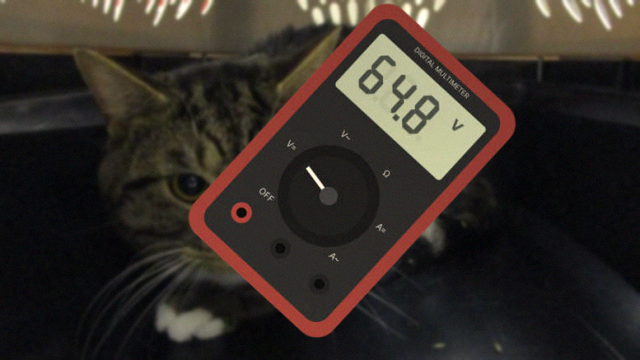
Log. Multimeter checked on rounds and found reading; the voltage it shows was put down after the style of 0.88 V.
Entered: 64.8 V
